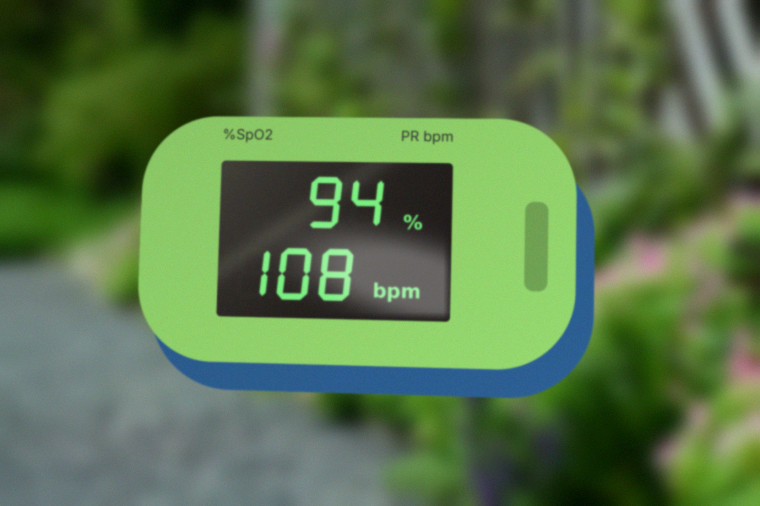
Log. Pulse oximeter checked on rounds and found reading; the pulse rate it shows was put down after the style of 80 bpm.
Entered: 108 bpm
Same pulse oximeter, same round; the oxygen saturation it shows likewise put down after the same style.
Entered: 94 %
